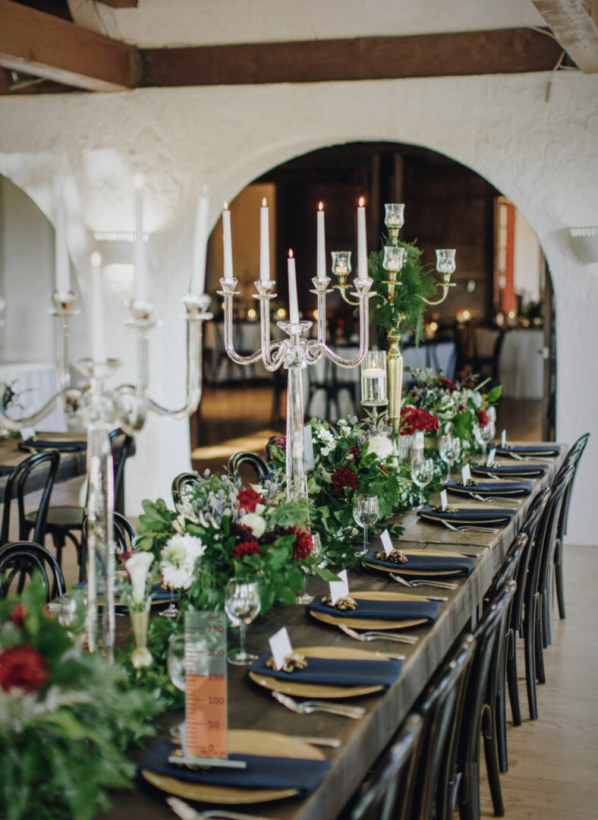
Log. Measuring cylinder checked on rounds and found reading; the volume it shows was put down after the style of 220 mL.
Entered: 150 mL
